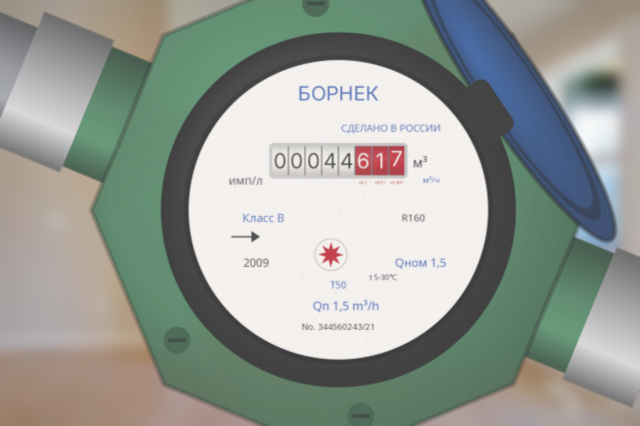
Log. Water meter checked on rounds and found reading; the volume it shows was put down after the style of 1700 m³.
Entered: 44.617 m³
